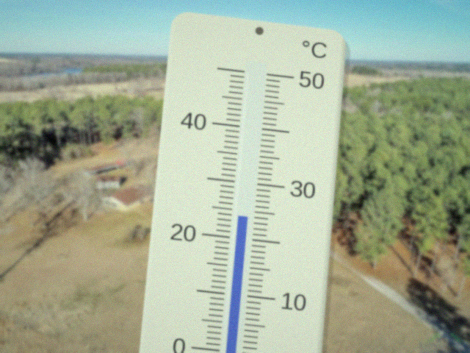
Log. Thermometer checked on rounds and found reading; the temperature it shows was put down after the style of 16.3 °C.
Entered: 24 °C
